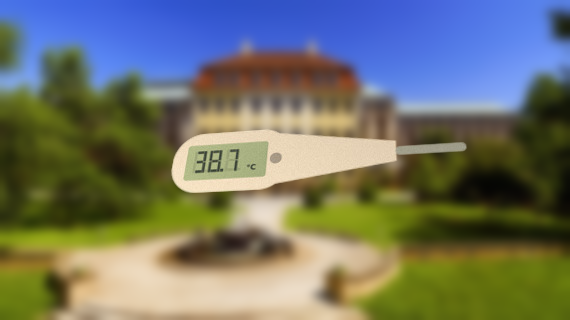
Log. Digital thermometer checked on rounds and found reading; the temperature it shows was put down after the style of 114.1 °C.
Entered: 38.7 °C
